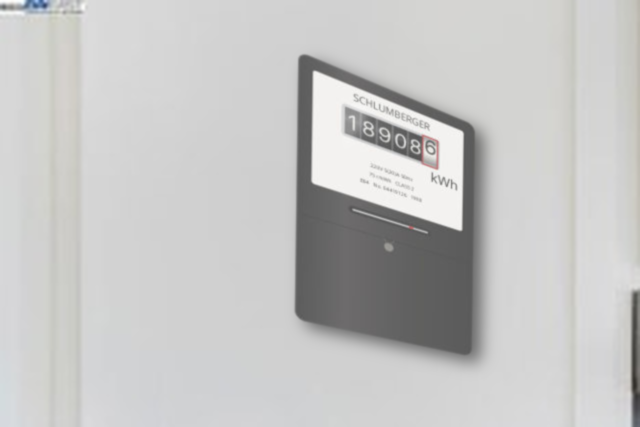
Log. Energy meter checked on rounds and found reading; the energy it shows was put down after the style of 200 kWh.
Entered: 18908.6 kWh
